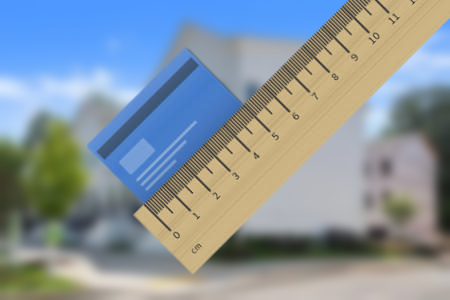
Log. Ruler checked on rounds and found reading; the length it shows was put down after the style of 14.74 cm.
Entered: 5 cm
